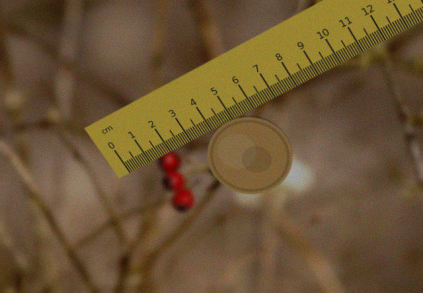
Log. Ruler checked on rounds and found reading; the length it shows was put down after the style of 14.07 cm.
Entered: 3.5 cm
